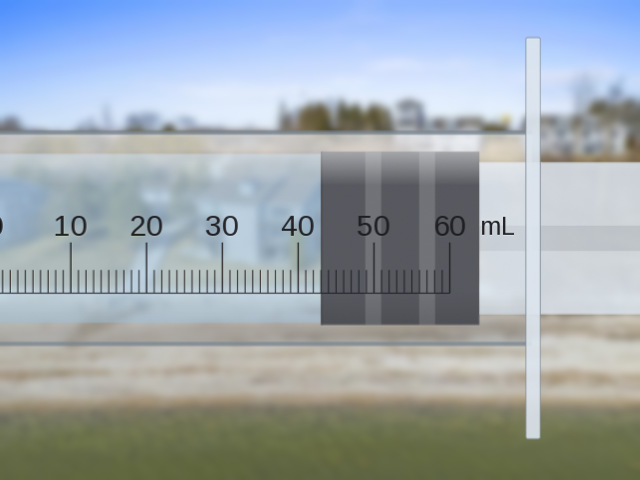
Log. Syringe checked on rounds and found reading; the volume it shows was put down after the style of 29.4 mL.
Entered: 43 mL
